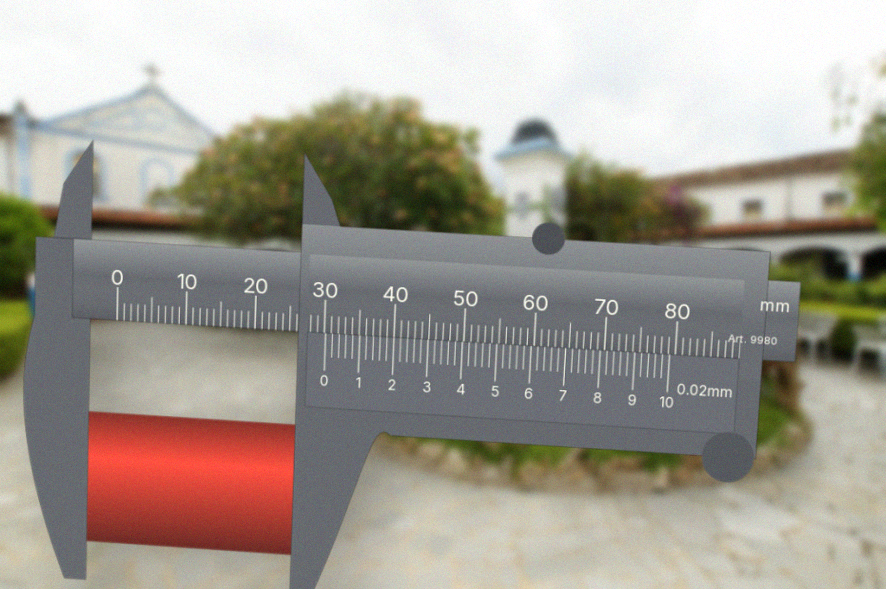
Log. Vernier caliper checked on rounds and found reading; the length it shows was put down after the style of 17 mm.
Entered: 30.2 mm
